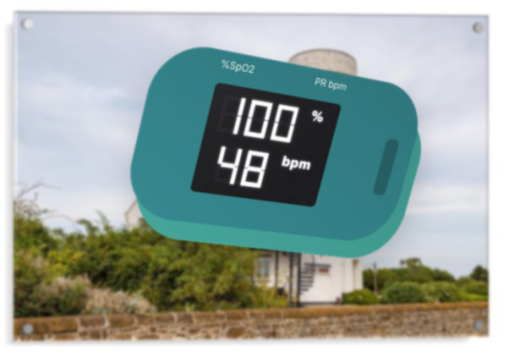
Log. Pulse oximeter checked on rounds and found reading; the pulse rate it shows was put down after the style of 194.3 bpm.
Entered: 48 bpm
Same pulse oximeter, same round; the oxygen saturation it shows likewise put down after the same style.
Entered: 100 %
